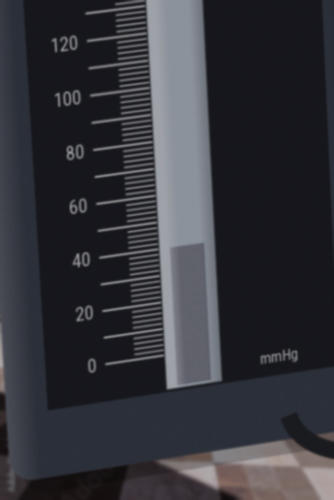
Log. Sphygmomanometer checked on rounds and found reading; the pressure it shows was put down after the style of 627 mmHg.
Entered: 40 mmHg
